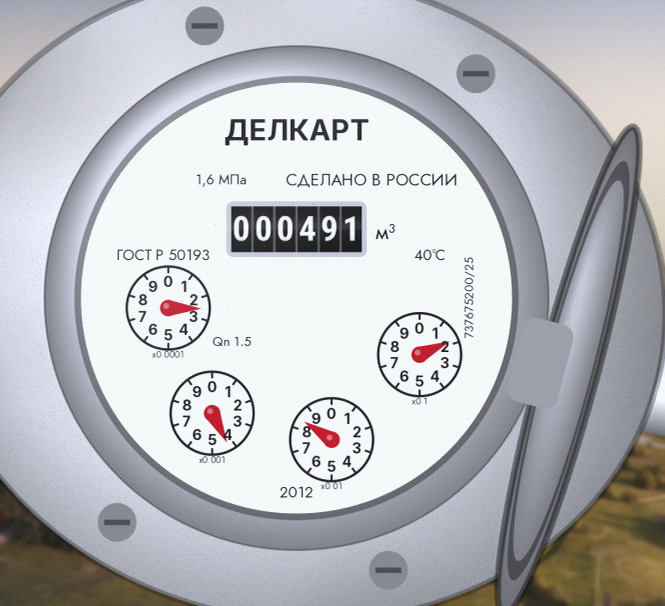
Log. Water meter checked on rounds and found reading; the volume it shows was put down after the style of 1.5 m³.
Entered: 491.1842 m³
